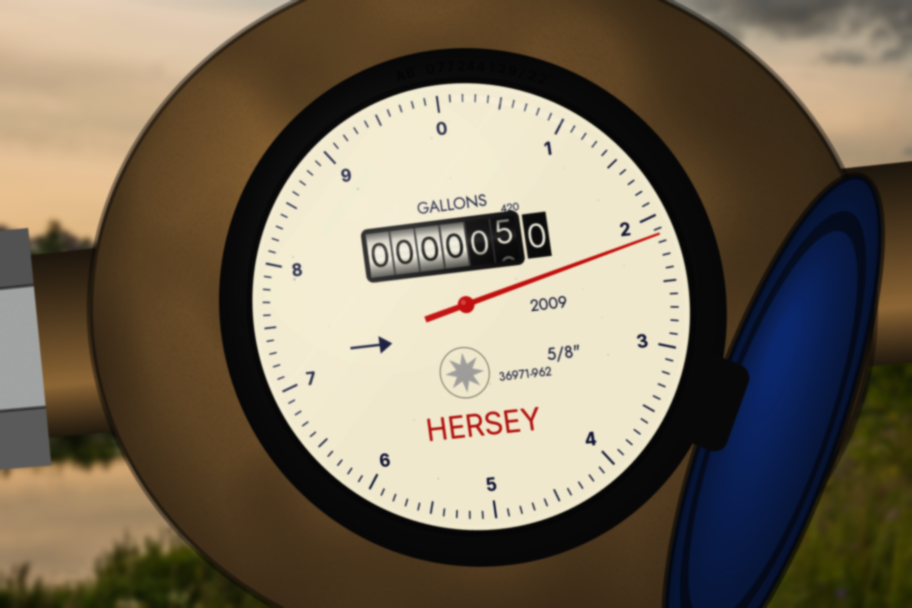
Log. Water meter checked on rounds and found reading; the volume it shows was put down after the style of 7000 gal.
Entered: 52.1 gal
